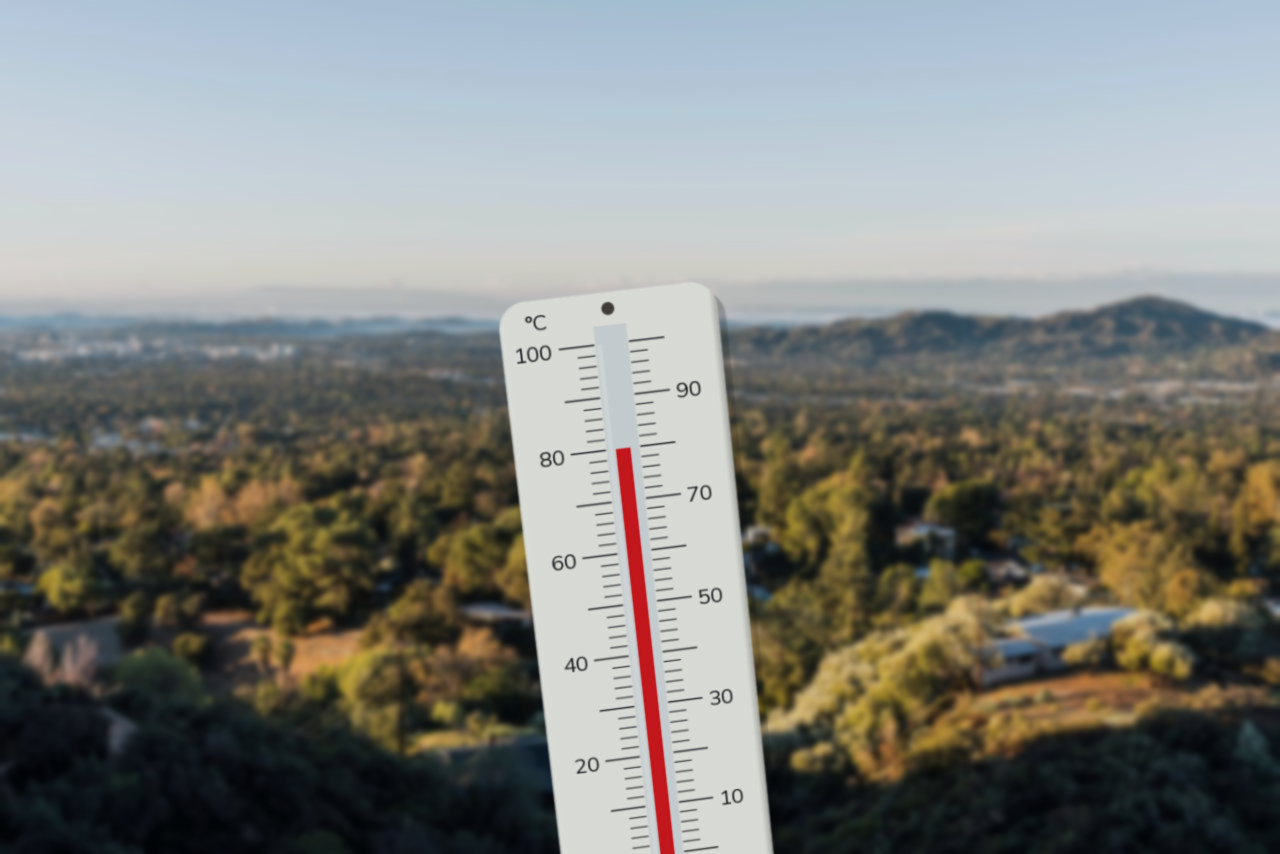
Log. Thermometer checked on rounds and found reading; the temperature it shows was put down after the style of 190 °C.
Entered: 80 °C
